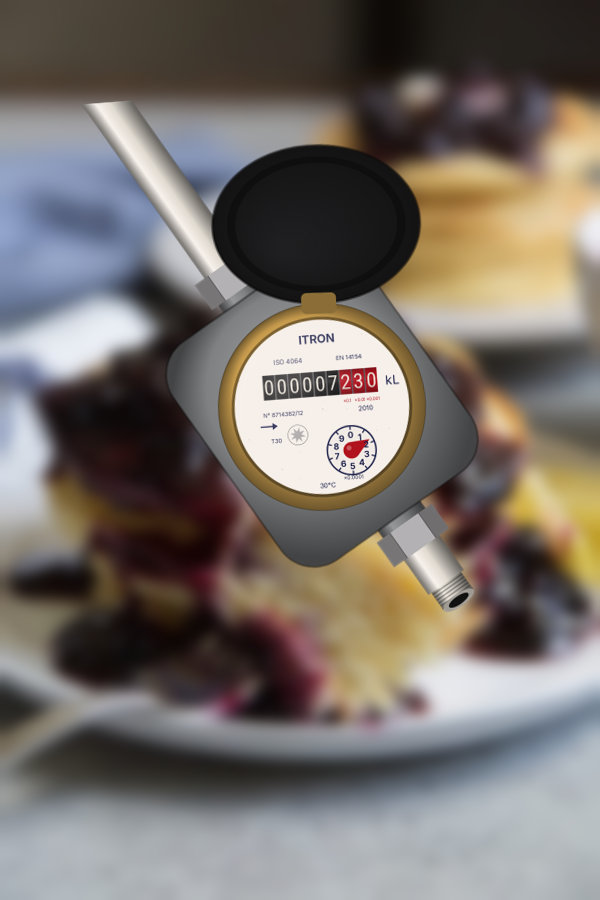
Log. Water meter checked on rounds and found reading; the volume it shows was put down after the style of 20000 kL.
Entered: 7.2301 kL
